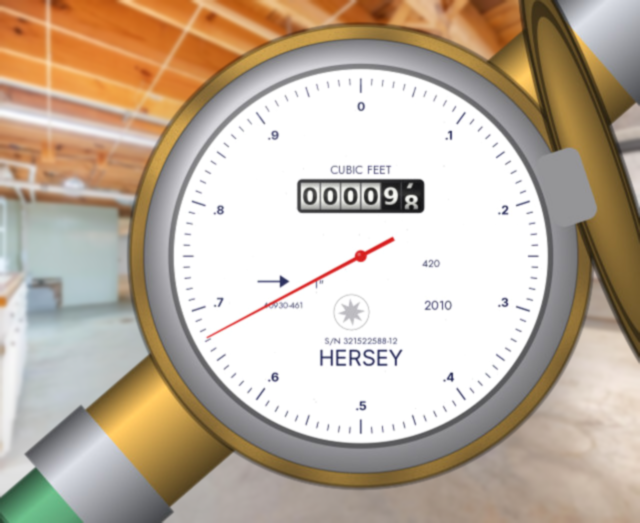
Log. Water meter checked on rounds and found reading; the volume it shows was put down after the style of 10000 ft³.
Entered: 97.67 ft³
